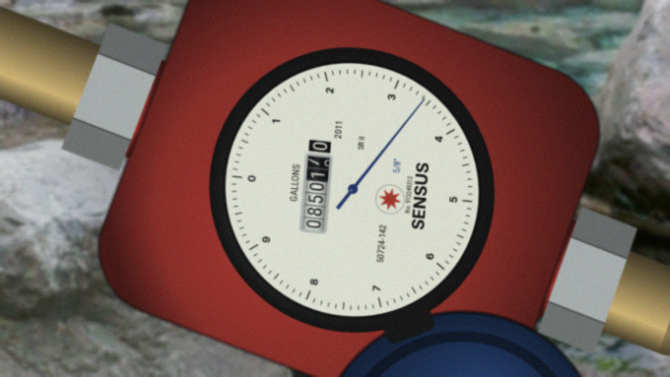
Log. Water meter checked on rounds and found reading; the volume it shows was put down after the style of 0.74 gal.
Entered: 850173.4 gal
